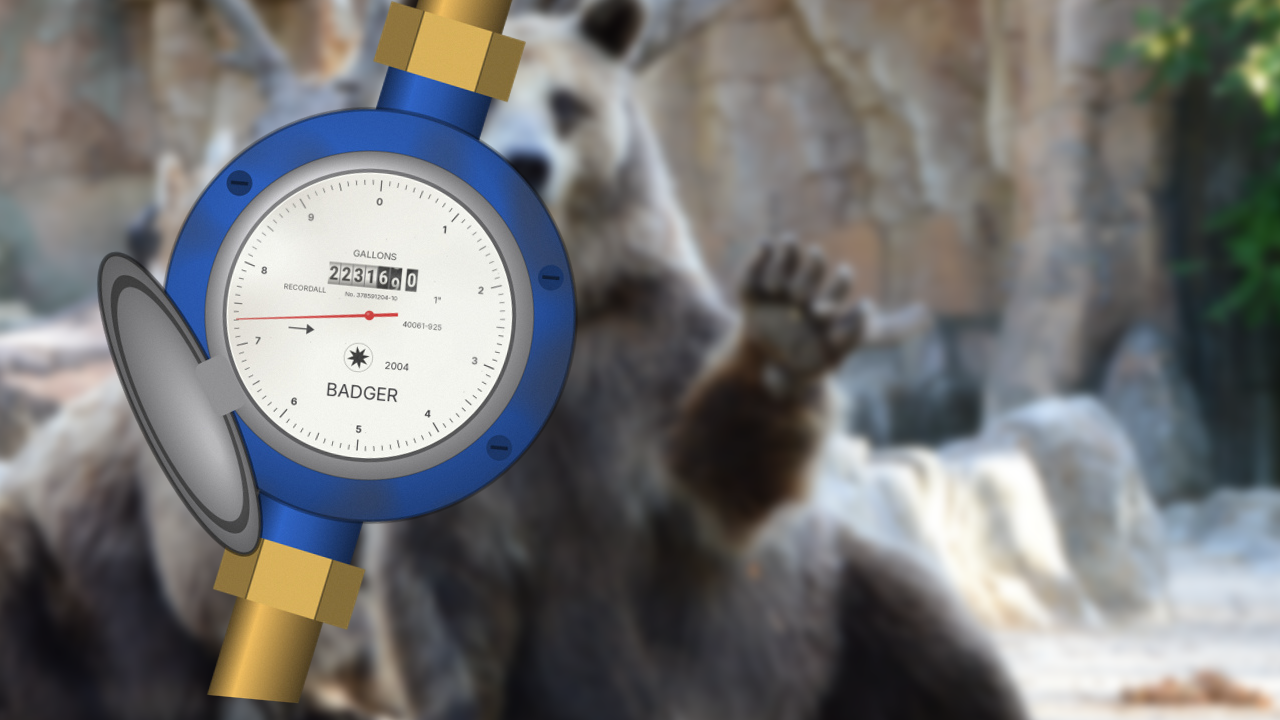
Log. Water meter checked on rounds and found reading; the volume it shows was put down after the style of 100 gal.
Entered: 2231687.3 gal
